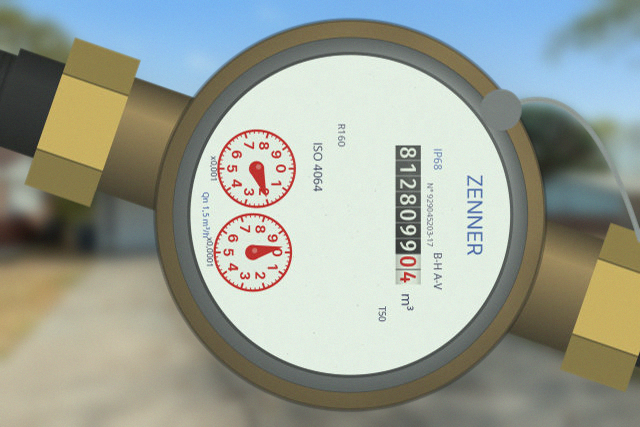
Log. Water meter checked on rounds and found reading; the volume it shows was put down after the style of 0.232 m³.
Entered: 8128099.0419 m³
